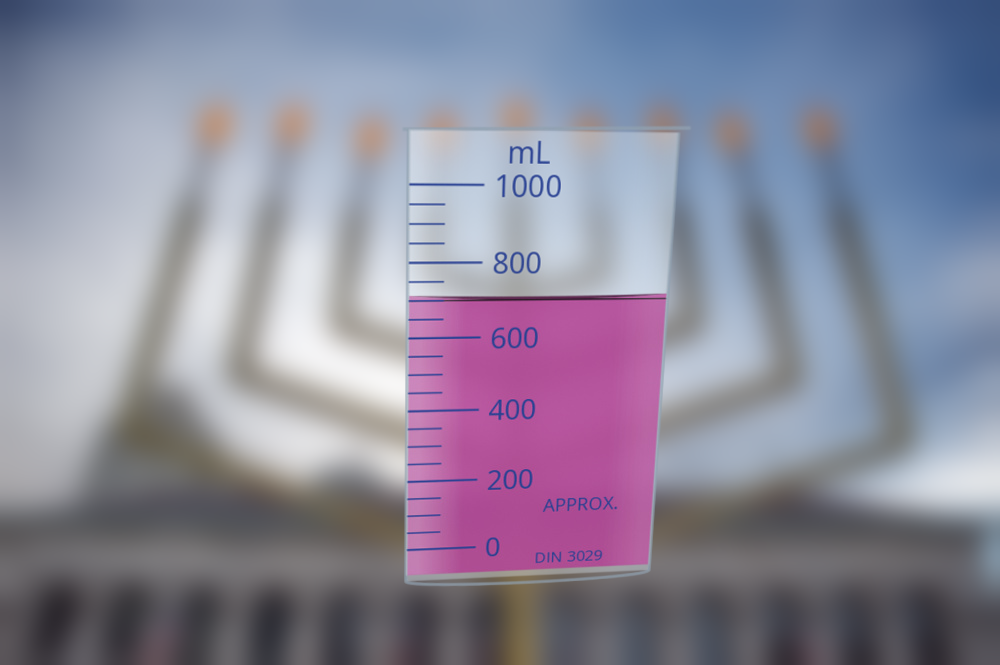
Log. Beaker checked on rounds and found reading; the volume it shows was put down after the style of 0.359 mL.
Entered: 700 mL
